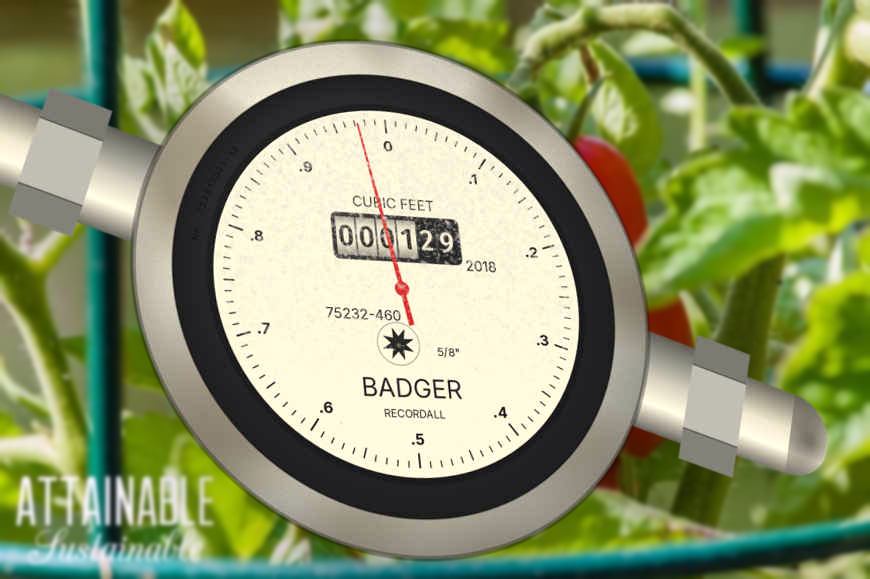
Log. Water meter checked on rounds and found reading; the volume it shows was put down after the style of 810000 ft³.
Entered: 128.97 ft³
